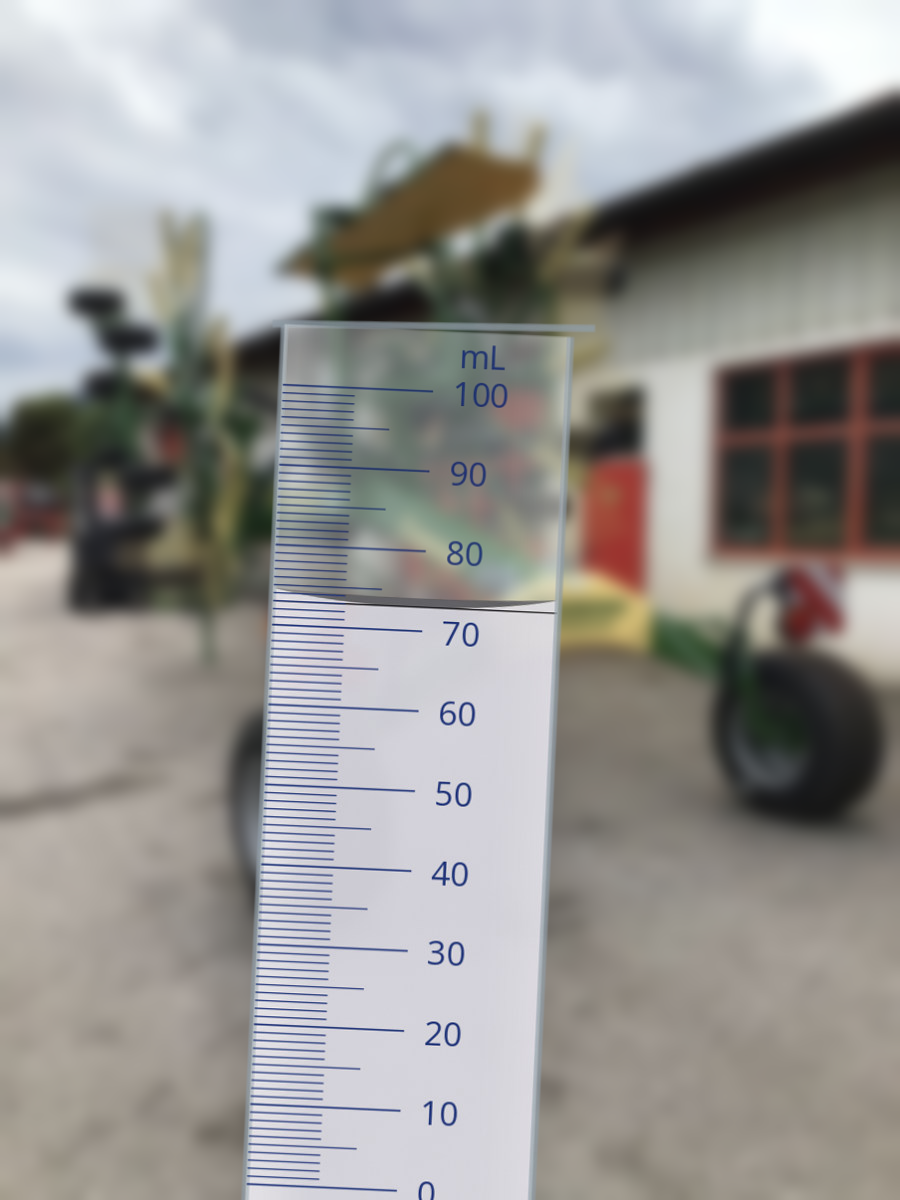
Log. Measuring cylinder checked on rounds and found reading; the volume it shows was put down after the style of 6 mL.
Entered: 73 mL
